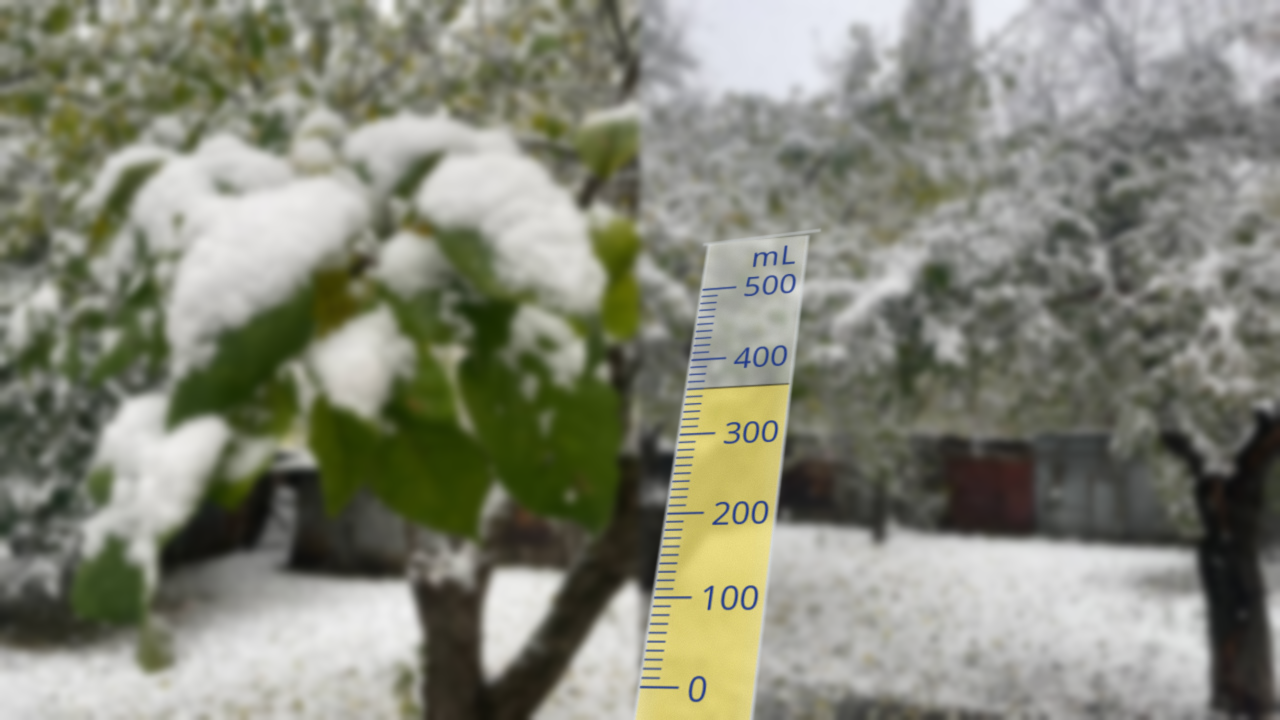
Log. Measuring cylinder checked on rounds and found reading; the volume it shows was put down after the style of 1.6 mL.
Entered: 360 mL
